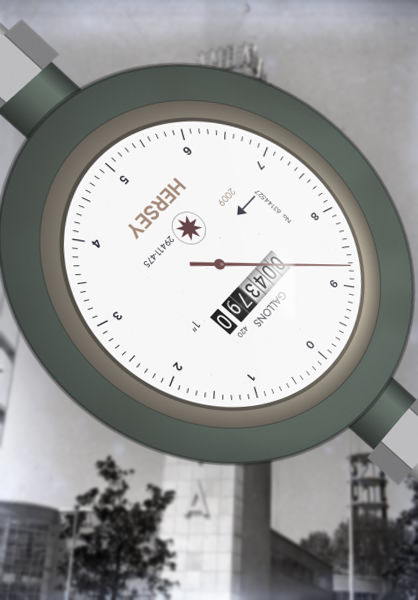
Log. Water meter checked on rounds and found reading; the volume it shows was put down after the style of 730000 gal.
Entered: 43788.7 gal
